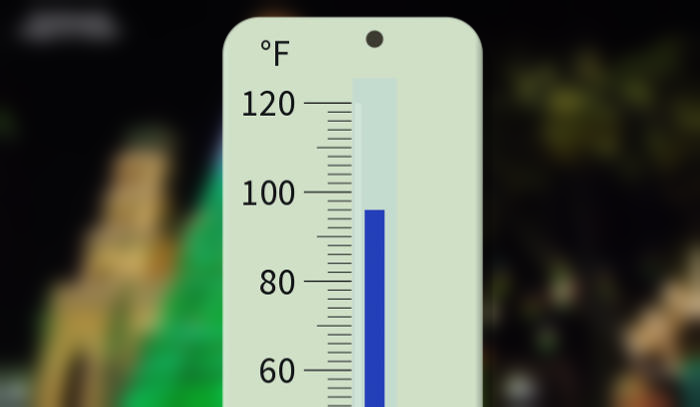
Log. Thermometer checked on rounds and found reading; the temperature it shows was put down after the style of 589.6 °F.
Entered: 96 °F
